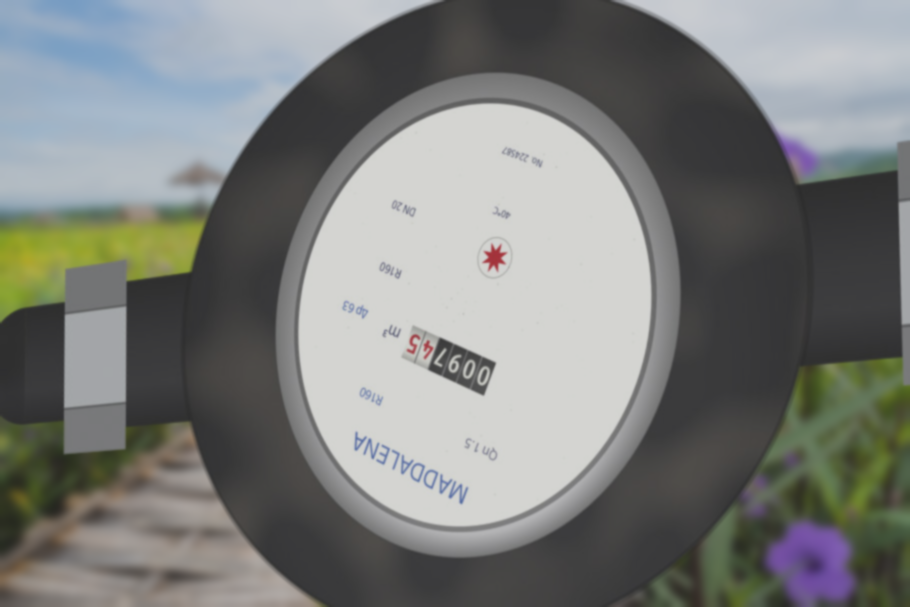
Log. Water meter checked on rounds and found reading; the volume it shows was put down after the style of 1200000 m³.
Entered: 97.45 m³
